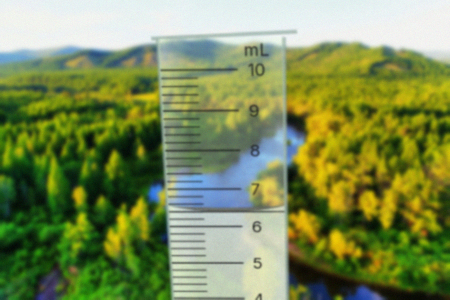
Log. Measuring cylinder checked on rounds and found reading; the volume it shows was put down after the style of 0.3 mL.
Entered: 6.4 mL
